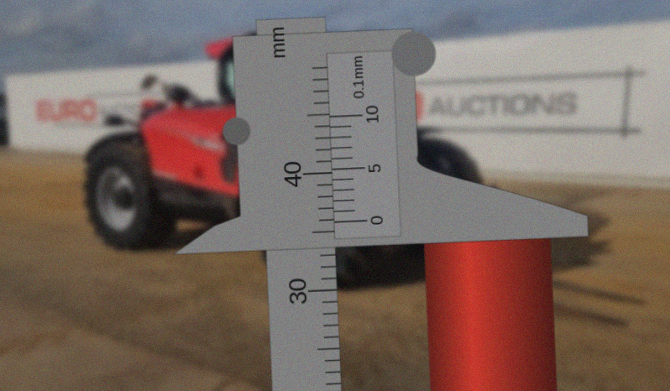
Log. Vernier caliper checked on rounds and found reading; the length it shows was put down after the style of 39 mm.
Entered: 35.8 mm
